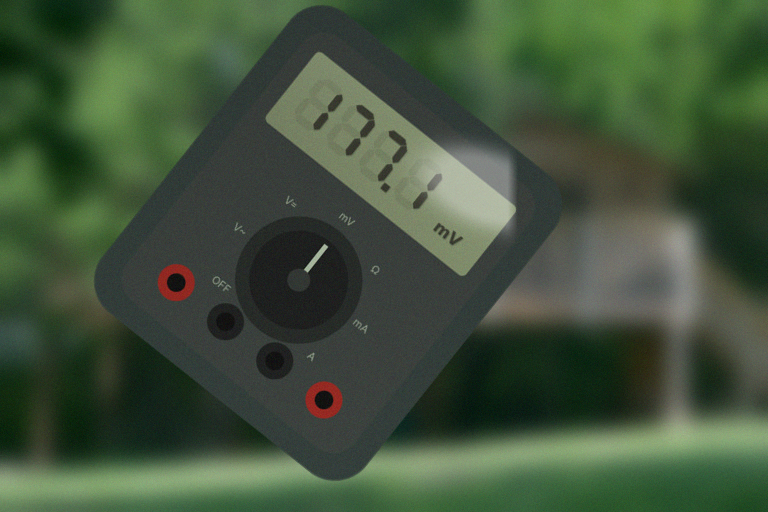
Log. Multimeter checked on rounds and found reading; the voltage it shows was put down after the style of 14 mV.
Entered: 177.1 mV
